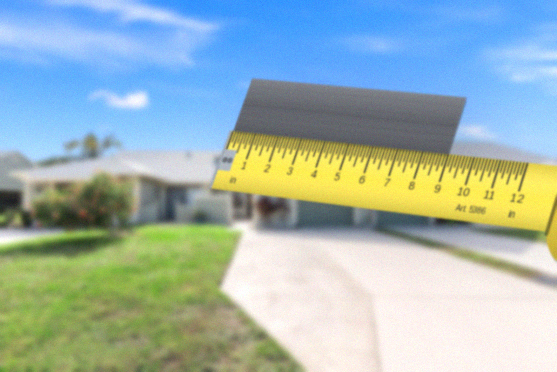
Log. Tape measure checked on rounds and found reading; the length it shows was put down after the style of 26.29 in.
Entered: 9 in
